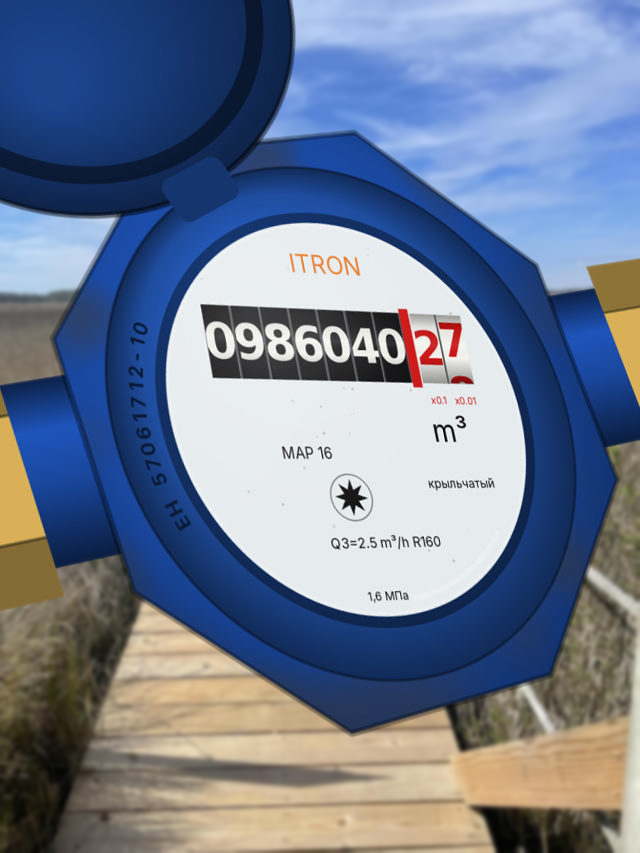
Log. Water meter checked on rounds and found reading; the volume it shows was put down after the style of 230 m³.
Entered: 986040.27 m³
